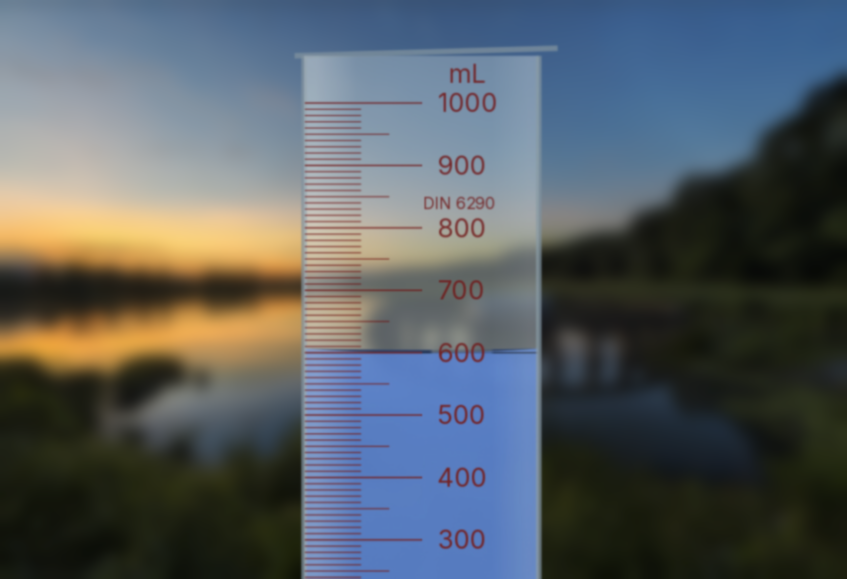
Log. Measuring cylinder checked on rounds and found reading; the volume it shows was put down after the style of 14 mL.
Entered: 600 mL
